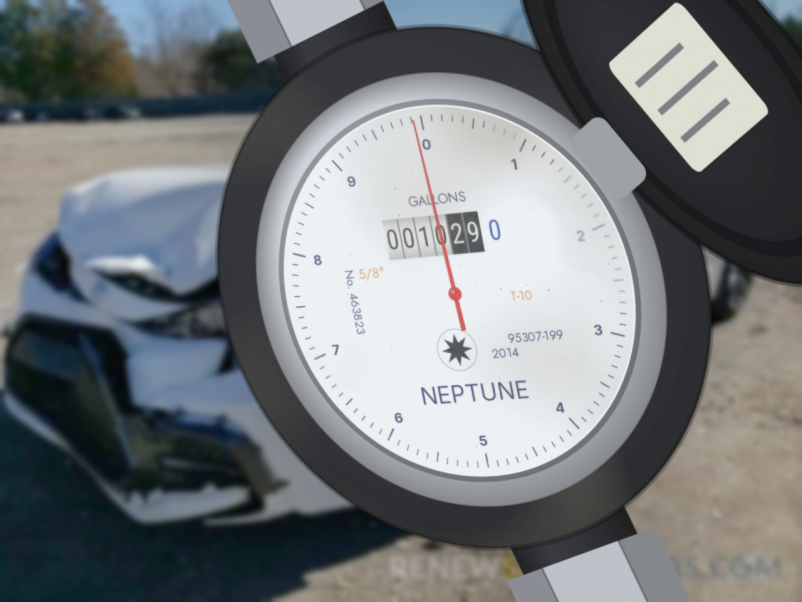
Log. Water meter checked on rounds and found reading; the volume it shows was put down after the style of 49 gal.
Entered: 10289.9 gal
